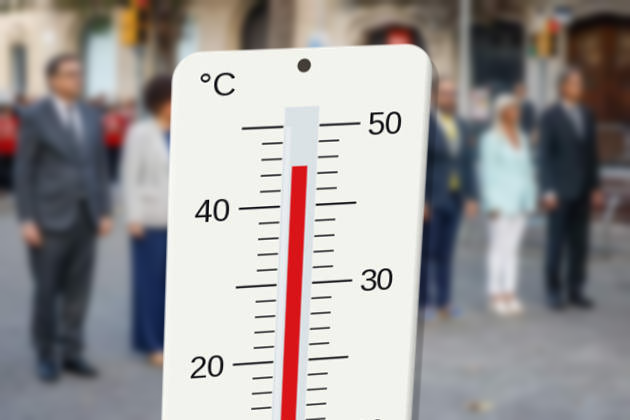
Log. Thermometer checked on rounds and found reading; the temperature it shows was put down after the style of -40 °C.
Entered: 45 °C
